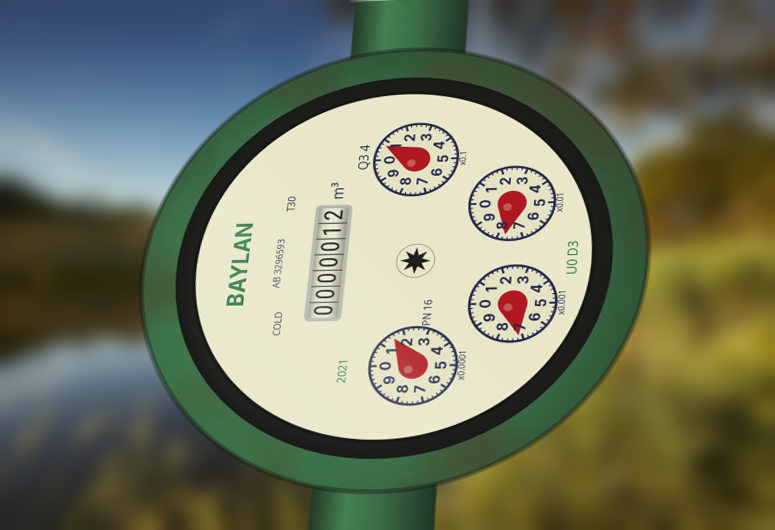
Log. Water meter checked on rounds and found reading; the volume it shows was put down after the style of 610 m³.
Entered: 12.0771 m³
